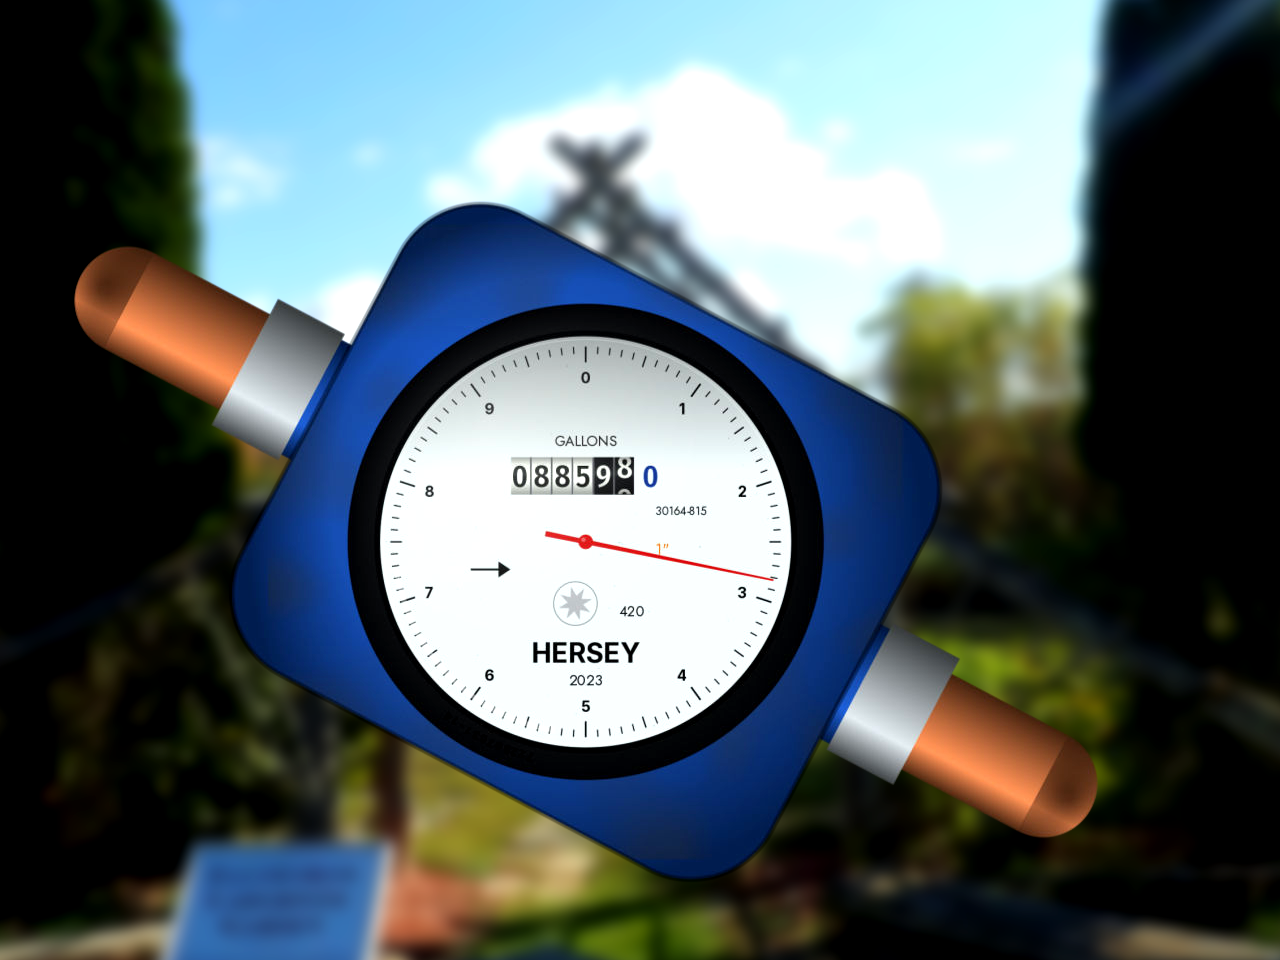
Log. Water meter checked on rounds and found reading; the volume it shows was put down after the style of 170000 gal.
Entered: 885982.8 gal
